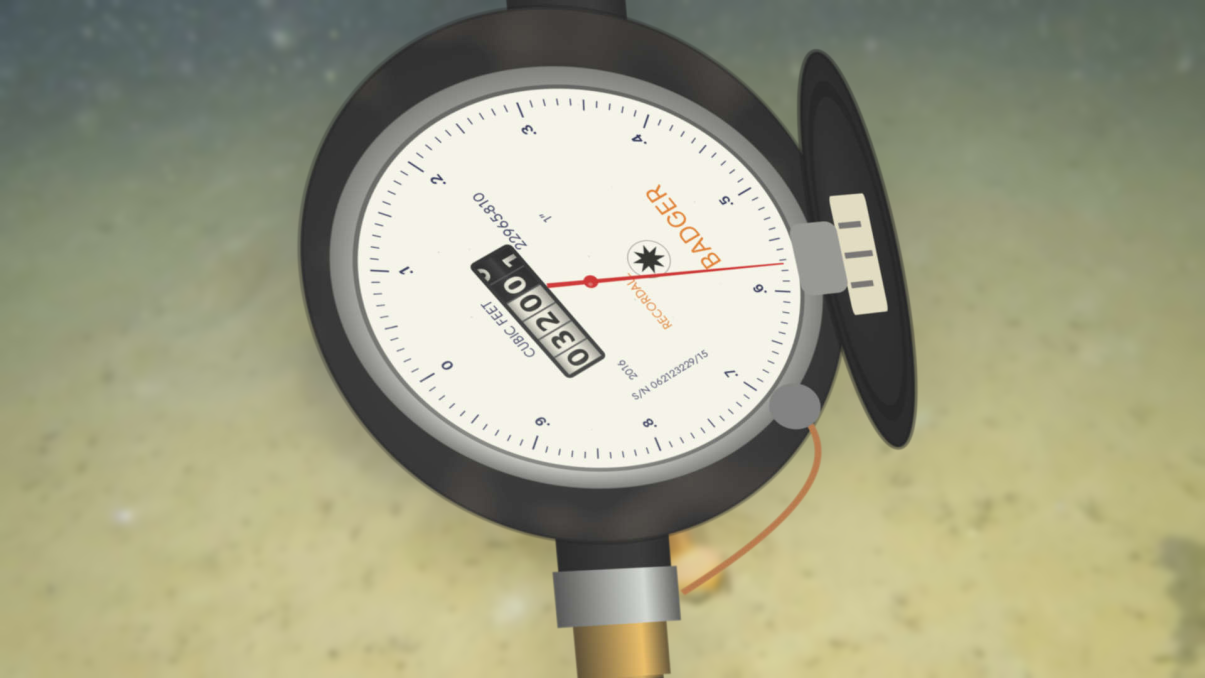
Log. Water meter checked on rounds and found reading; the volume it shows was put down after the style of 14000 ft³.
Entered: 32000.57 ft³
